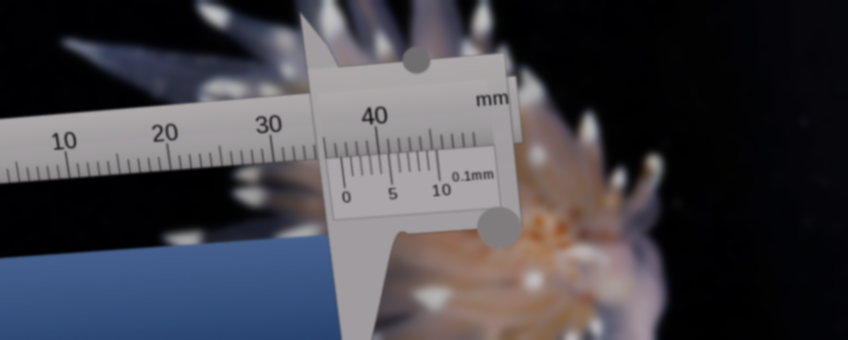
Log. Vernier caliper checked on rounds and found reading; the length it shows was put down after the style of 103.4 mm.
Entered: 36.4 mm
